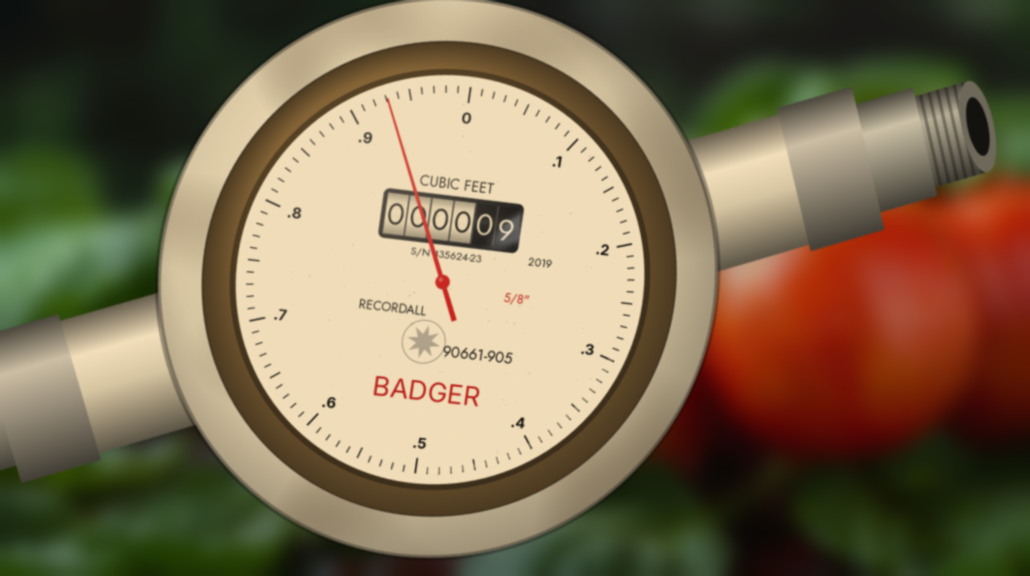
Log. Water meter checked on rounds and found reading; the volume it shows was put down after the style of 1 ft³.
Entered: 8.93 ft³
